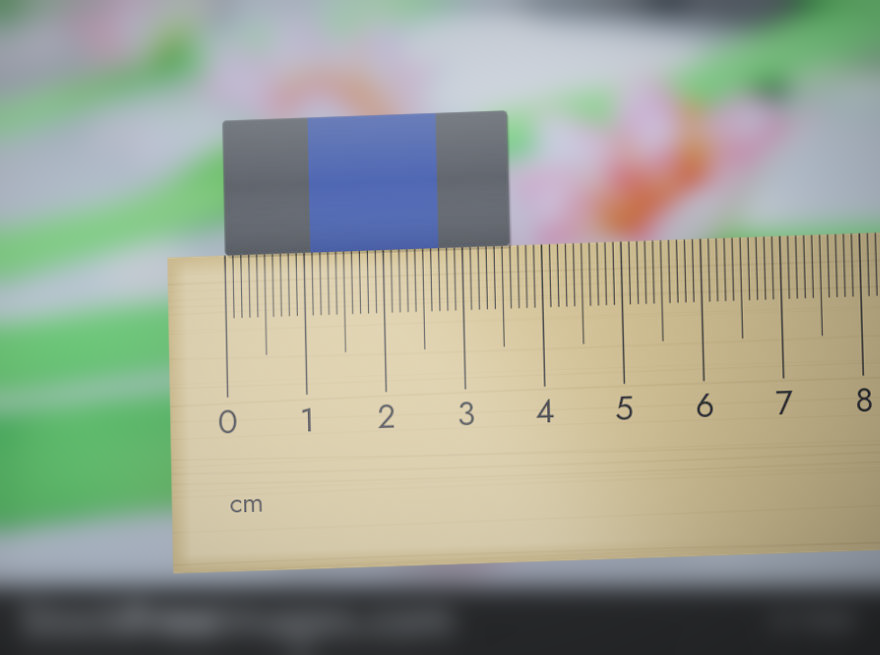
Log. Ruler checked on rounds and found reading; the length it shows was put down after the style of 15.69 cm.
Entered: 3.6 cm
